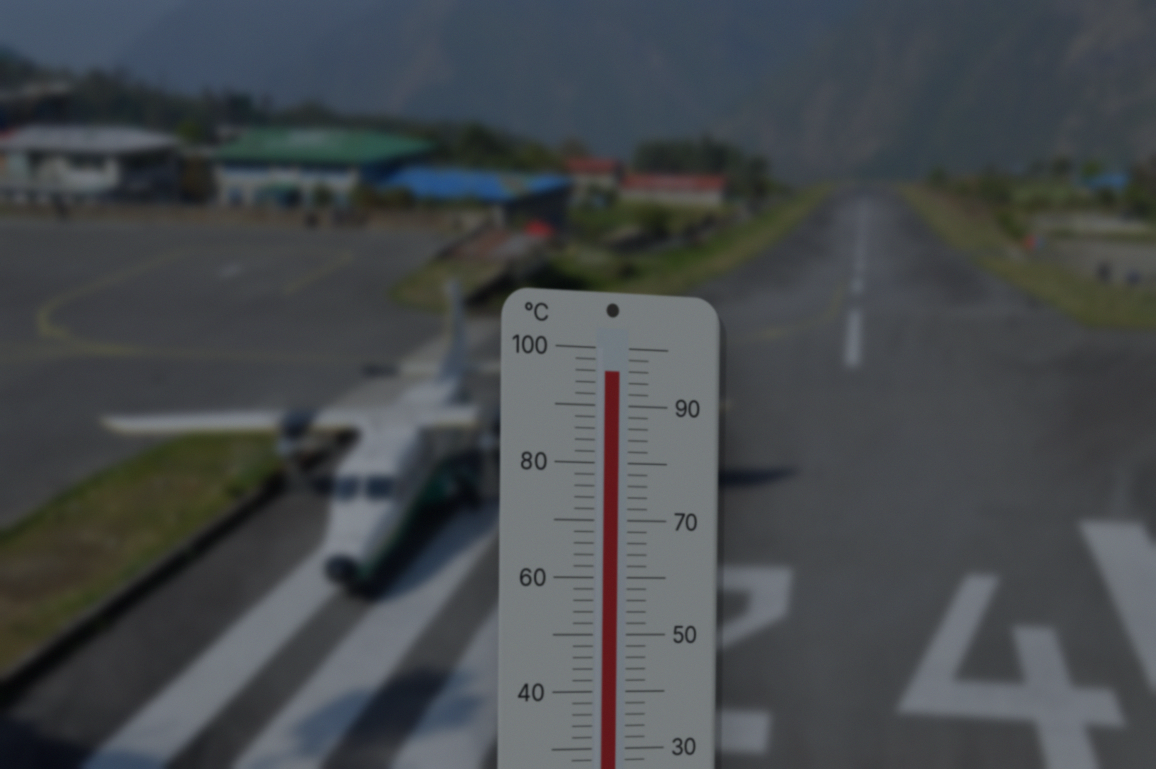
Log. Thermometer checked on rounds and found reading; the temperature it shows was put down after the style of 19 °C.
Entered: 96 °C
